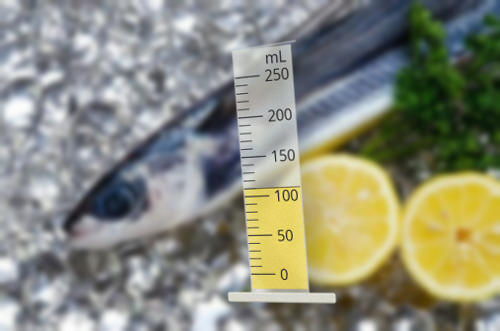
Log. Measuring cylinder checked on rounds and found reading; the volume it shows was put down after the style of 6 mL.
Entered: 110 mL
